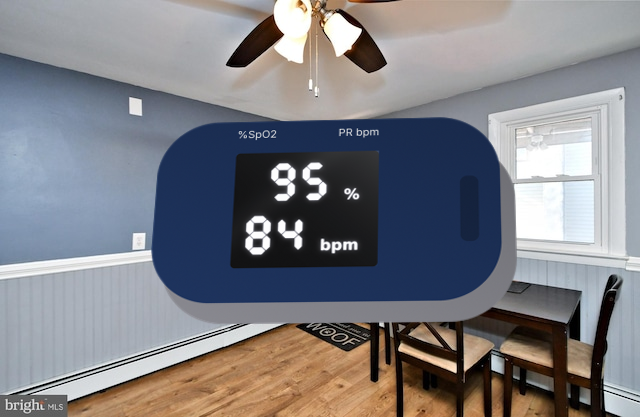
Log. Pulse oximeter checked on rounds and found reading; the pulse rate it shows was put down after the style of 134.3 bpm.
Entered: 84 bpm
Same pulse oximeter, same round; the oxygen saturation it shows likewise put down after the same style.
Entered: 95 %
